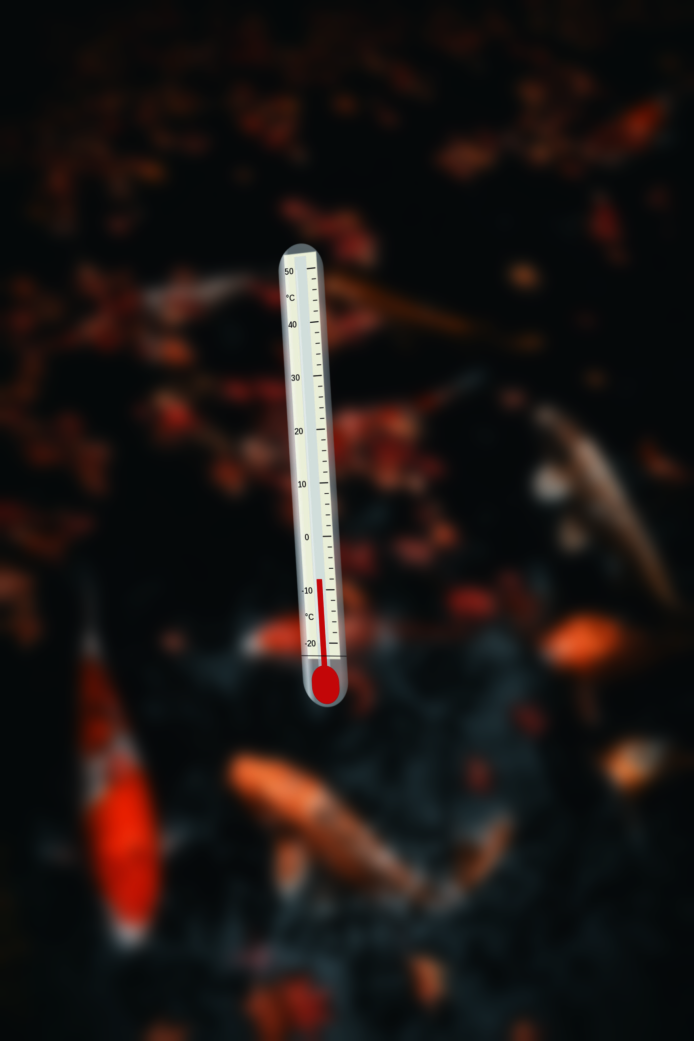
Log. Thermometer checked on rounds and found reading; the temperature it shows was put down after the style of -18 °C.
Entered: -8 °C
